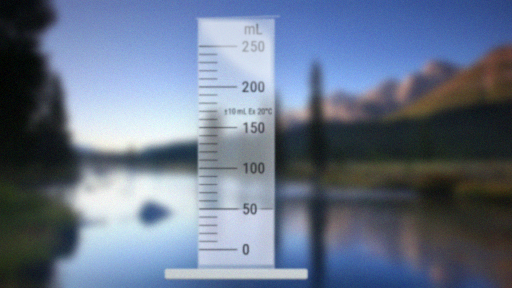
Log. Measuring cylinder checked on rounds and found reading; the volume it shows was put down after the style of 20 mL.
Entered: 50 mL
